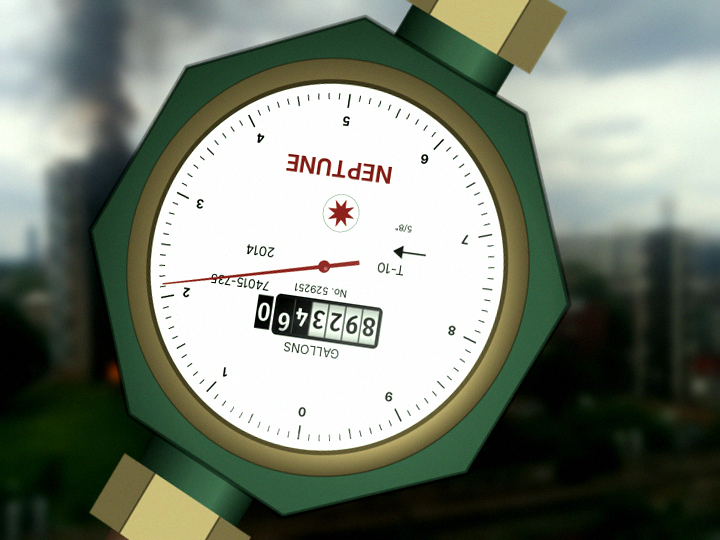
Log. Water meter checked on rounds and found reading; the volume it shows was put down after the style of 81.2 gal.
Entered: 8923462.1 gal
